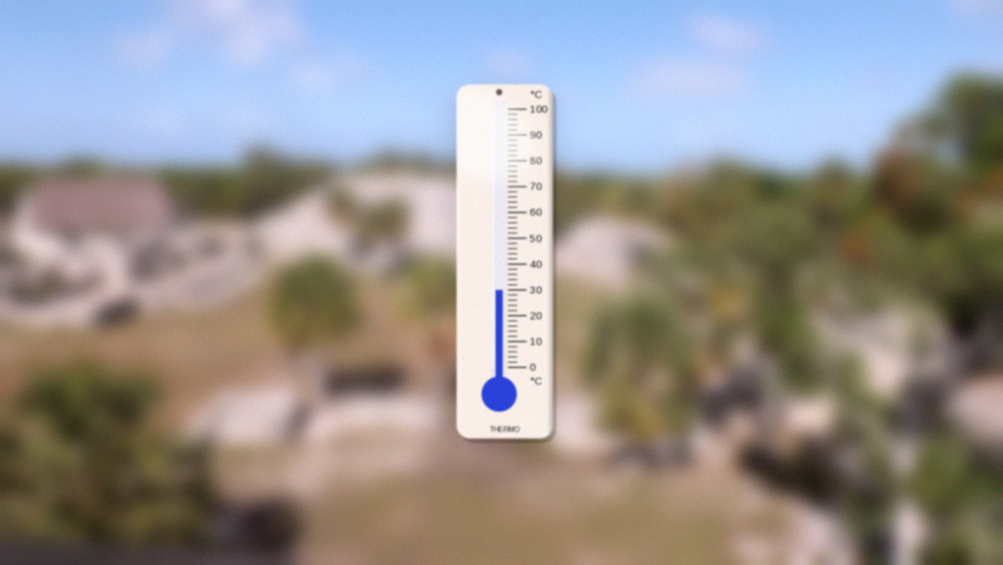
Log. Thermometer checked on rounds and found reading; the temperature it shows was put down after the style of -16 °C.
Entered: 30 °C
